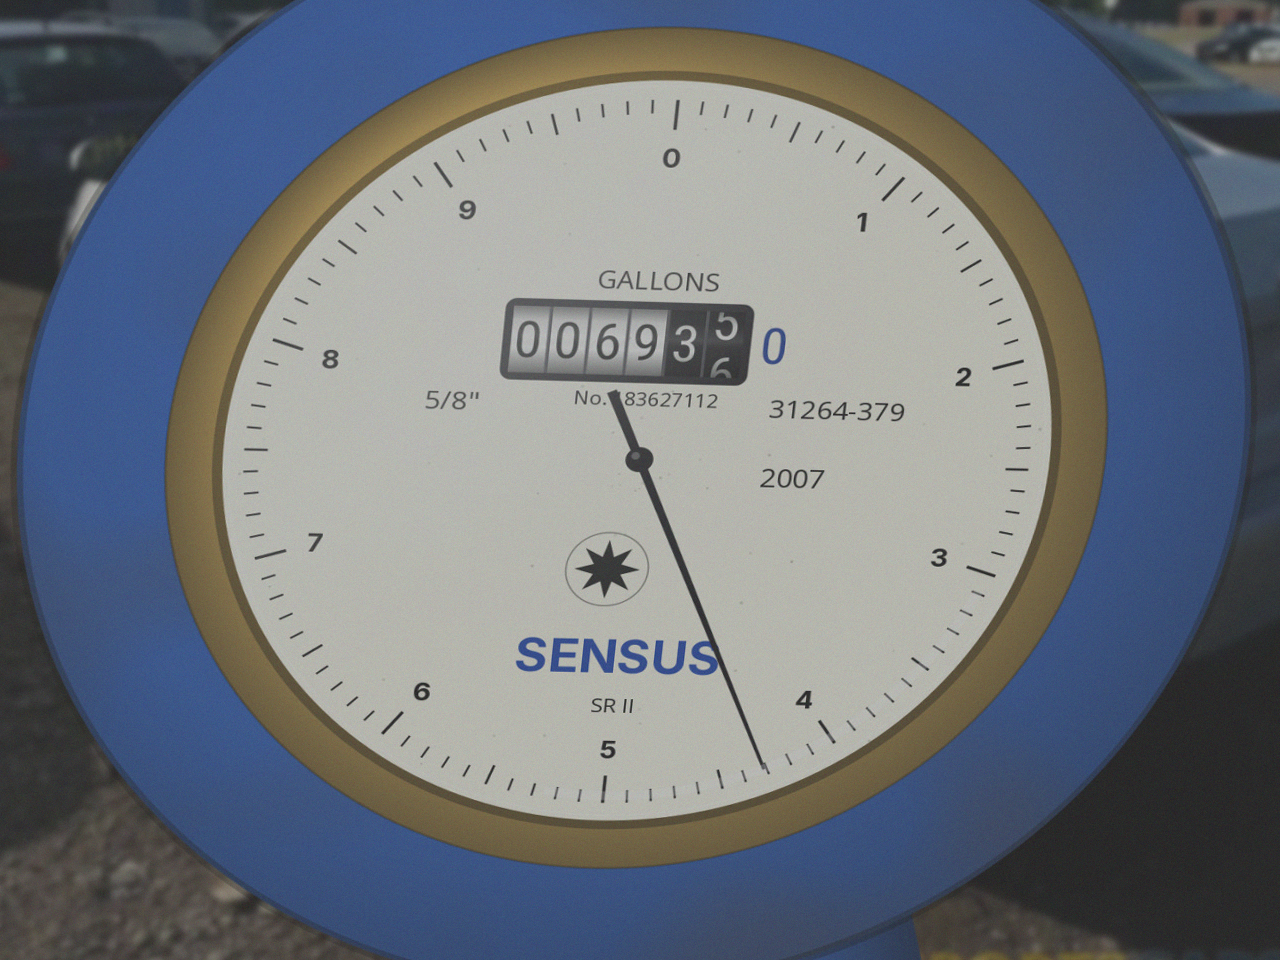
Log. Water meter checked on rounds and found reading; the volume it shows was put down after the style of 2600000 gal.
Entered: 69354.3 gal
